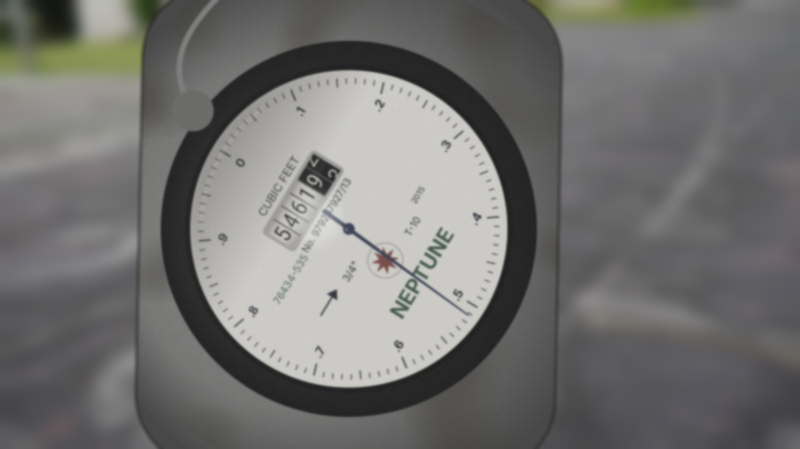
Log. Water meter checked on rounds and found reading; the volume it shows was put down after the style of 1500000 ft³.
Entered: 546192.51 ft³
